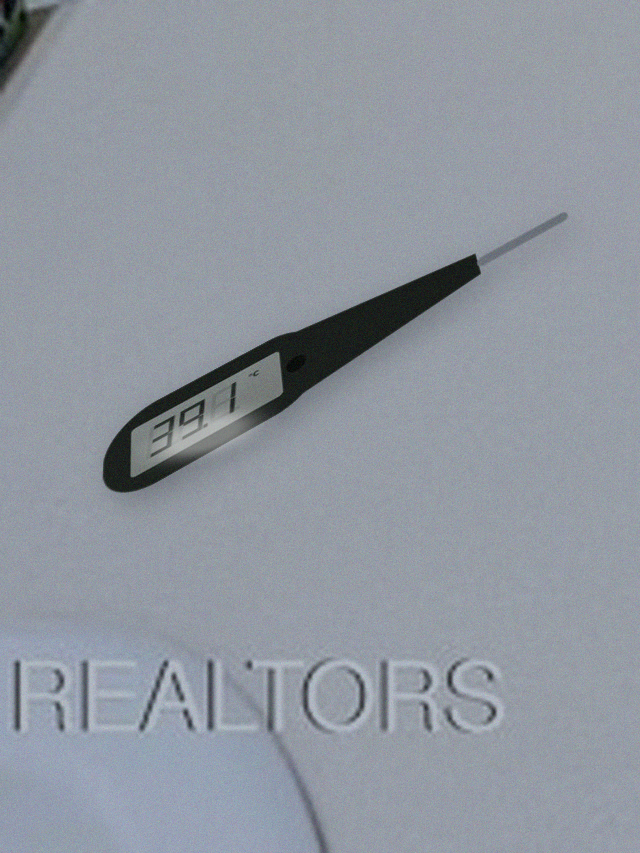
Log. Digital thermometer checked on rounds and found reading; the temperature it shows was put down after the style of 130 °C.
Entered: 39.1 °C
